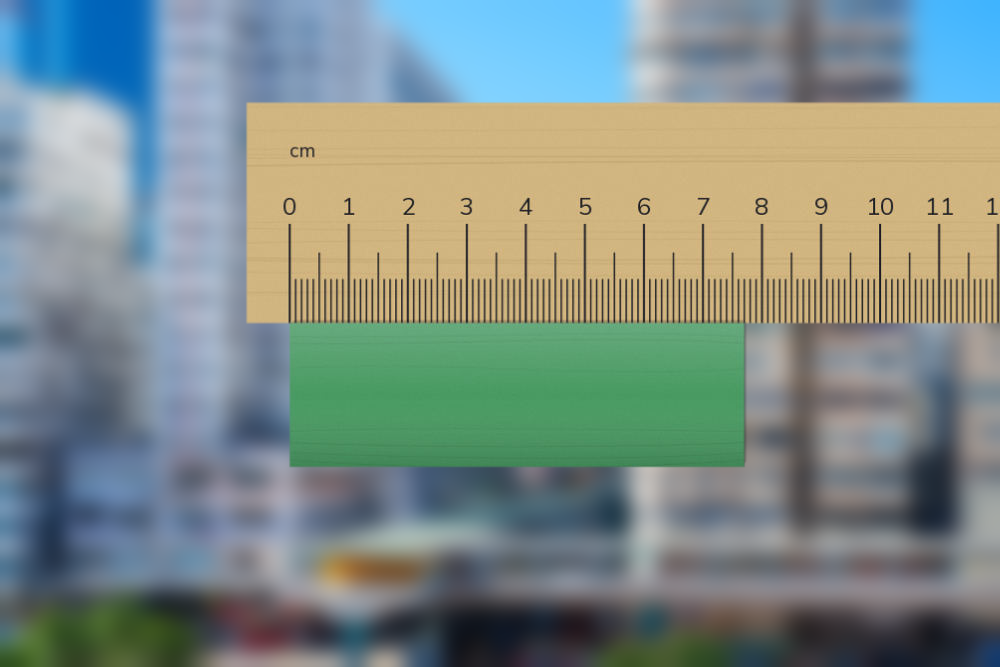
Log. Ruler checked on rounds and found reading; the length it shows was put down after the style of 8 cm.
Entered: 7.7 cm
